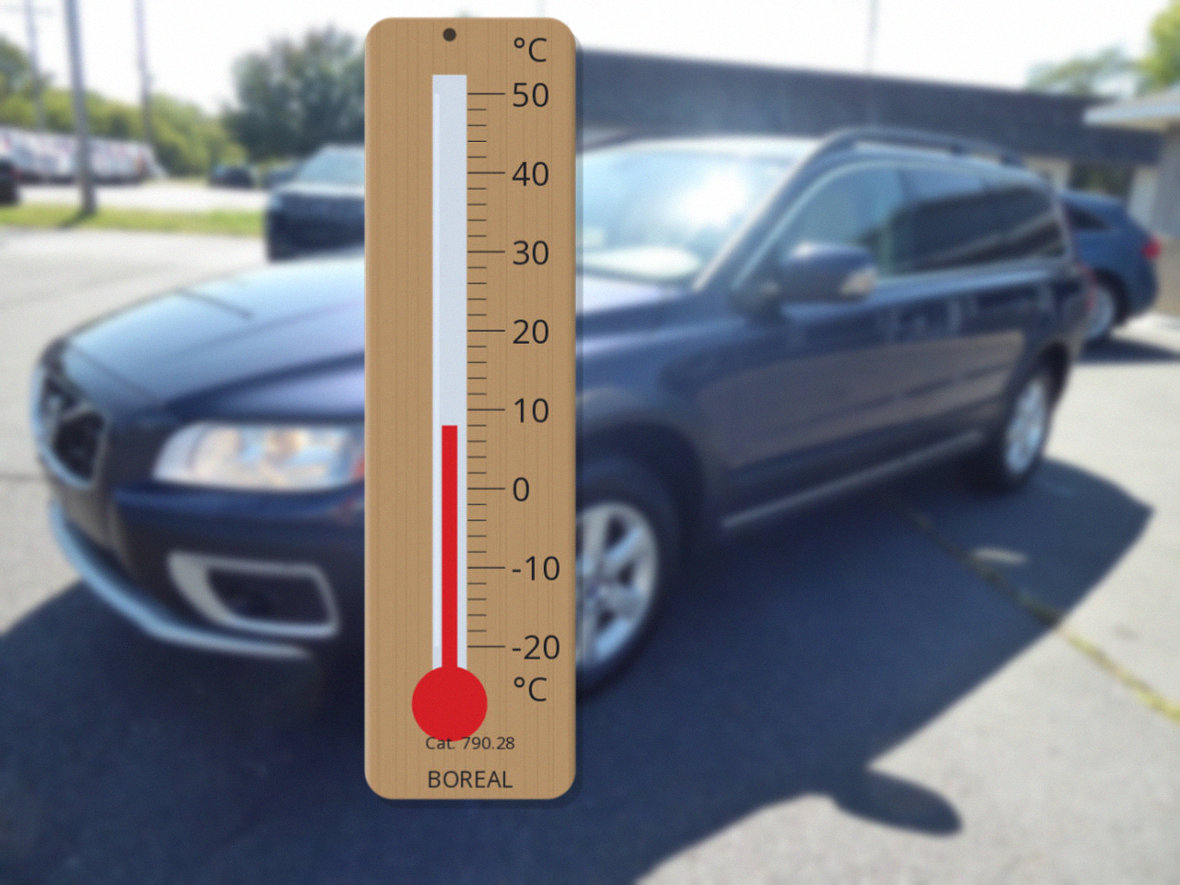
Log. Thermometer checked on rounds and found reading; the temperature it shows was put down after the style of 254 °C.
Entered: 8 °C
